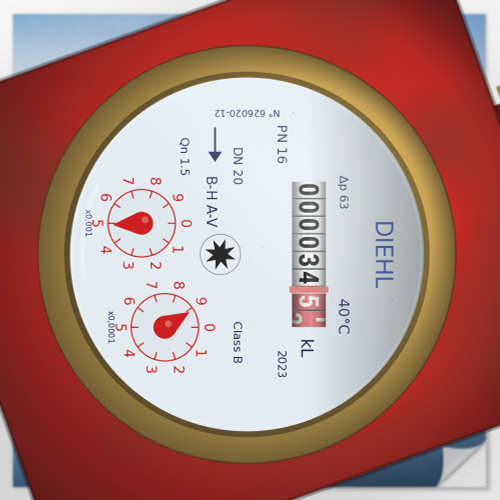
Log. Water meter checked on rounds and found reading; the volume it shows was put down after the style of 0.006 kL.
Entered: 34.5149 kL
